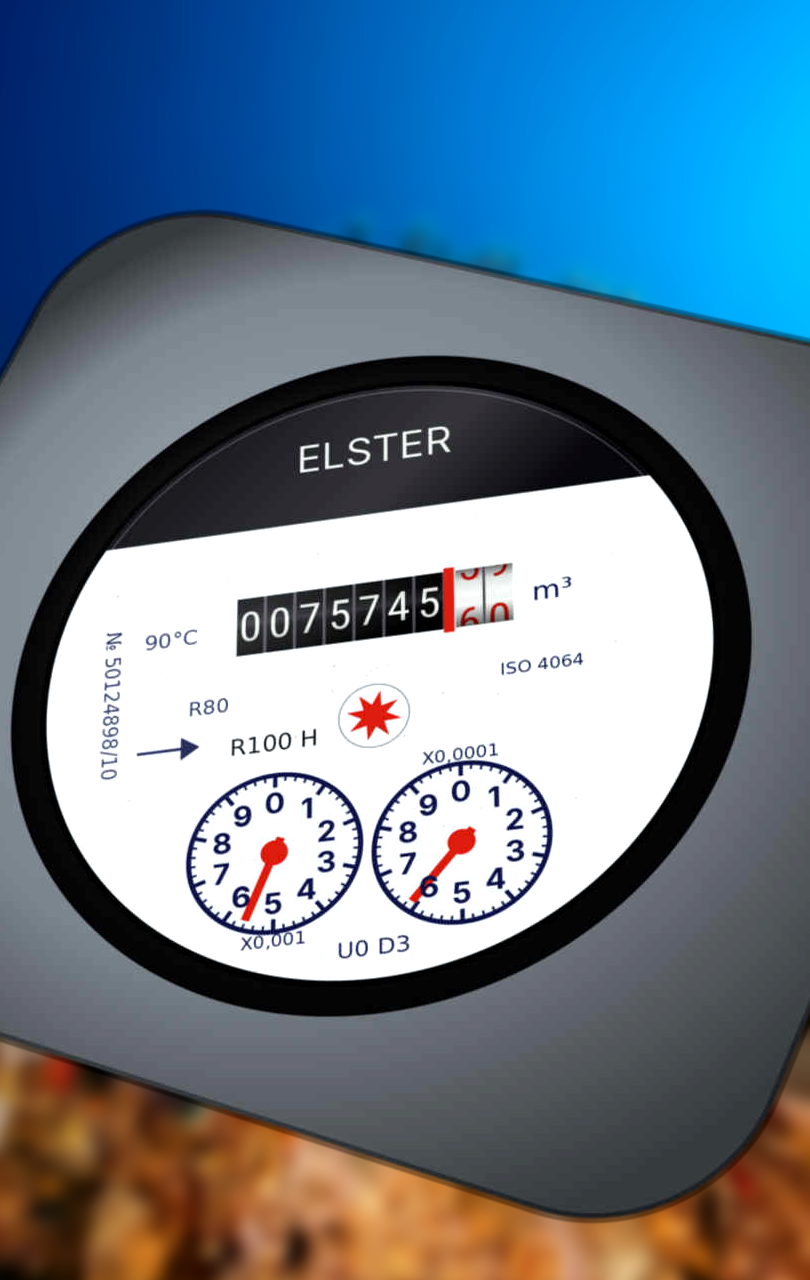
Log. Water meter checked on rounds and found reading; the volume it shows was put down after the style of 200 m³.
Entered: 75745.5956 m³
